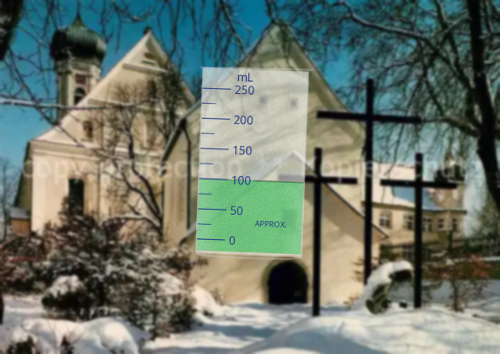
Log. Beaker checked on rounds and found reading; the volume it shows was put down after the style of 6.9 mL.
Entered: 100 mL
